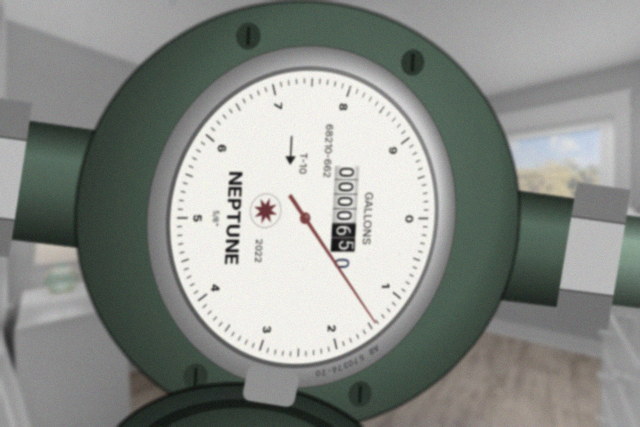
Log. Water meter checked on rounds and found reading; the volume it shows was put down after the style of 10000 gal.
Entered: 651.4 gal
